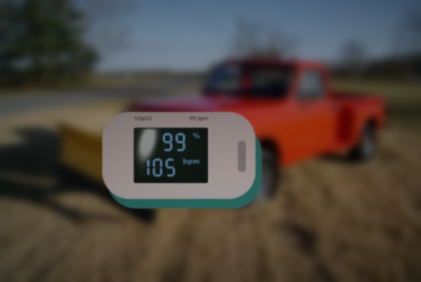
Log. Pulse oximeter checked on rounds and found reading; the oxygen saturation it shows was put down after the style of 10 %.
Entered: 99 %
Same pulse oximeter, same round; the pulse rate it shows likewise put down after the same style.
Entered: 105 bpm
